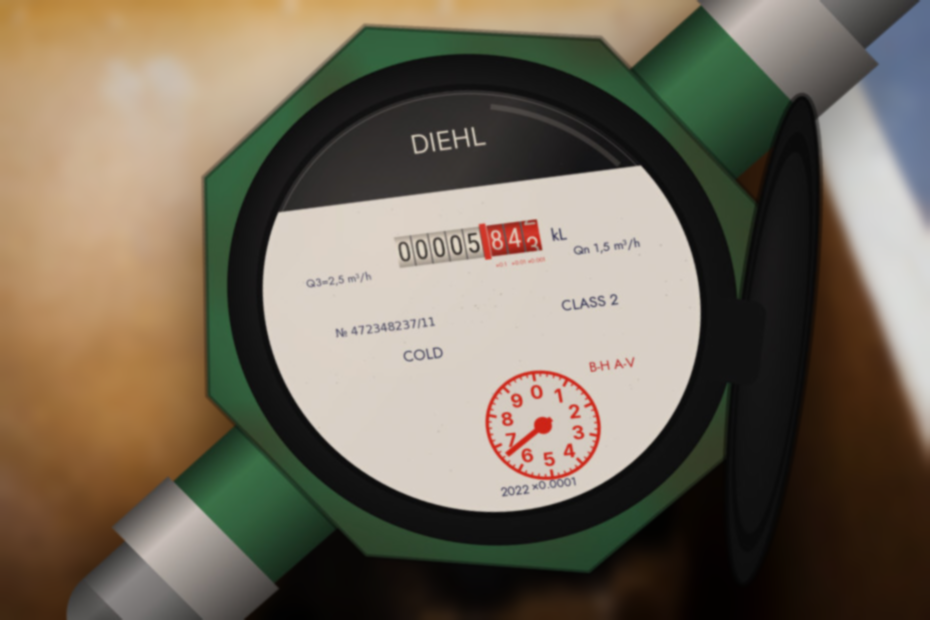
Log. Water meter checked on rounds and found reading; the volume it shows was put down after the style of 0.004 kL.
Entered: 5.8426 kL
